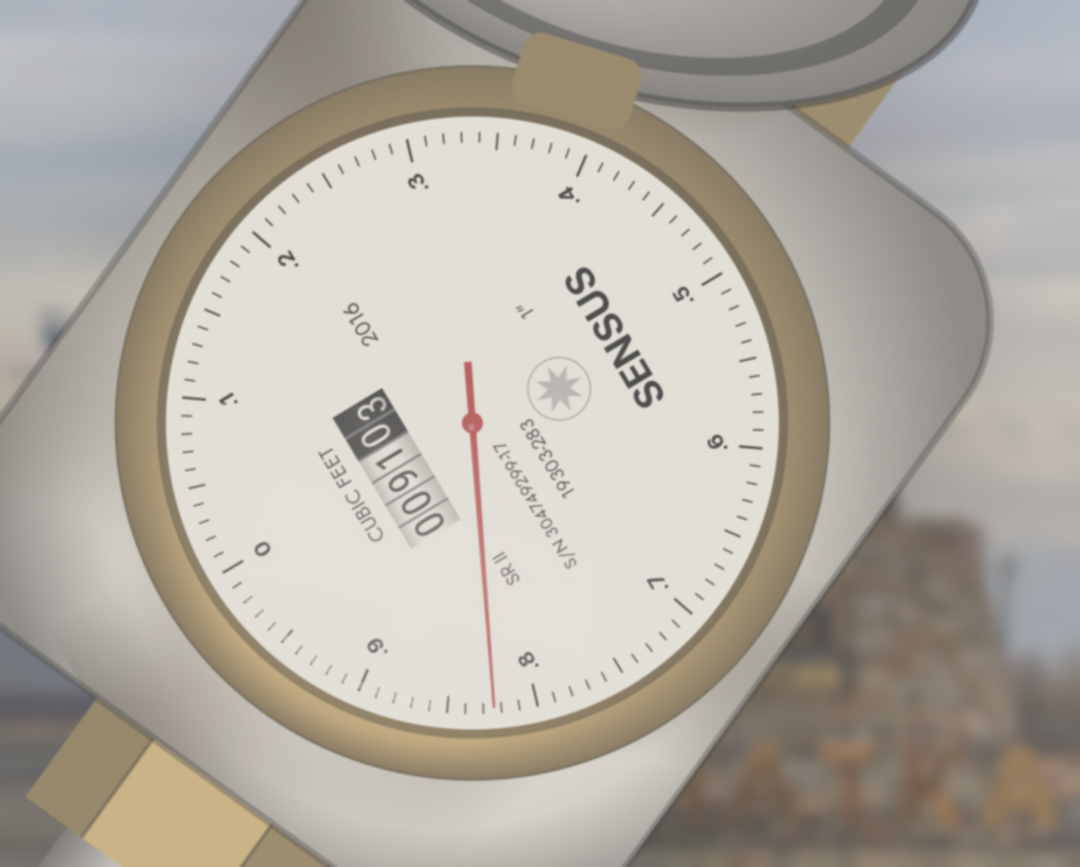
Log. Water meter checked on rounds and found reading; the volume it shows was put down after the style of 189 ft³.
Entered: 9102.82 ft³
